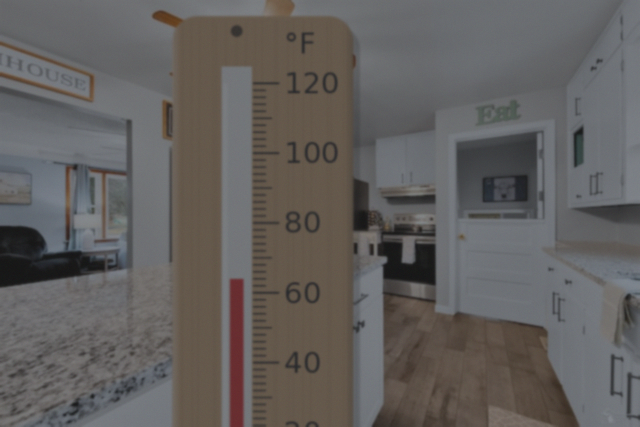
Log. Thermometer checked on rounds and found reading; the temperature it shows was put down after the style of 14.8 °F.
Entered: 64 °F
